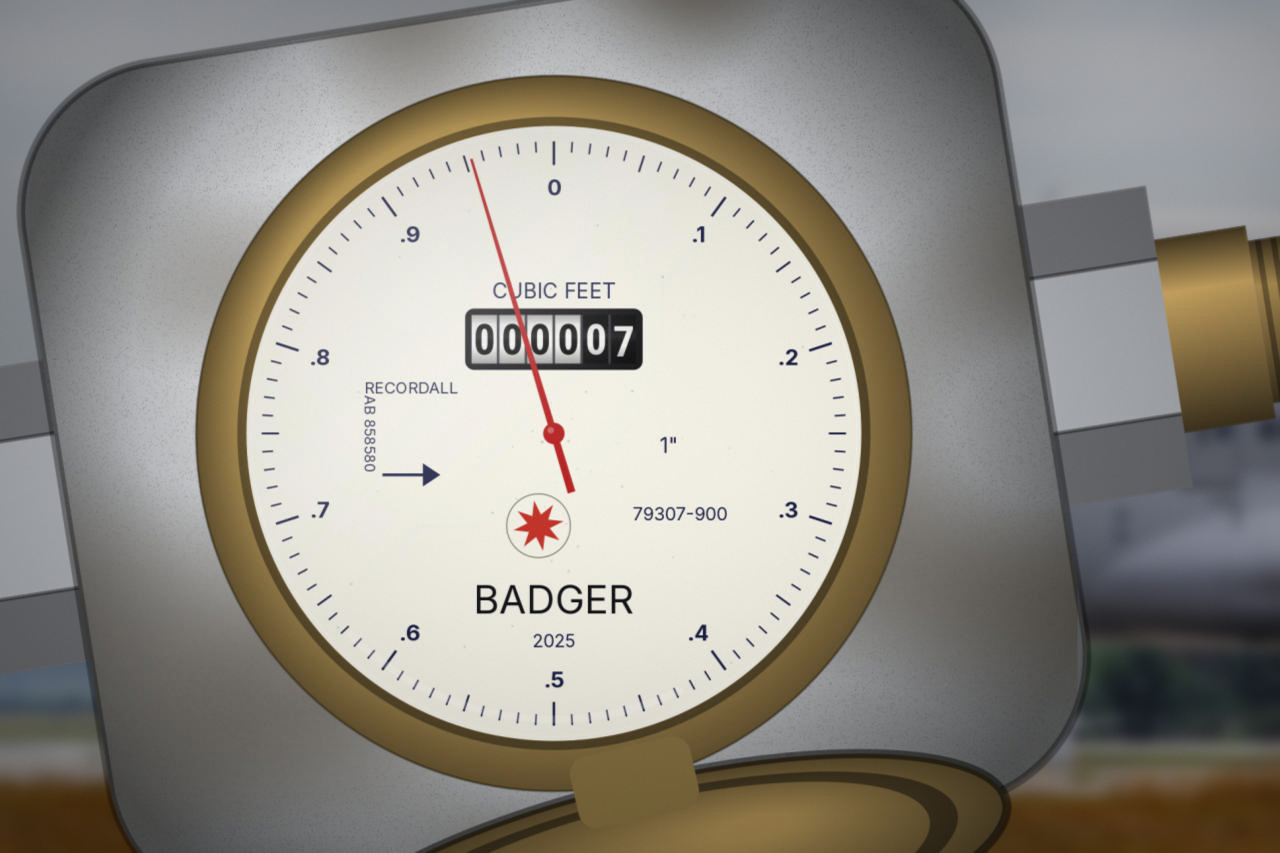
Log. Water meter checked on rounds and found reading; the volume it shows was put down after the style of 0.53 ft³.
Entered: 6.95 ft³
